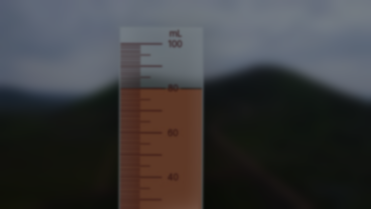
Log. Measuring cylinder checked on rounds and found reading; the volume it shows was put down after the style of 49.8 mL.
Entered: 80 mL
